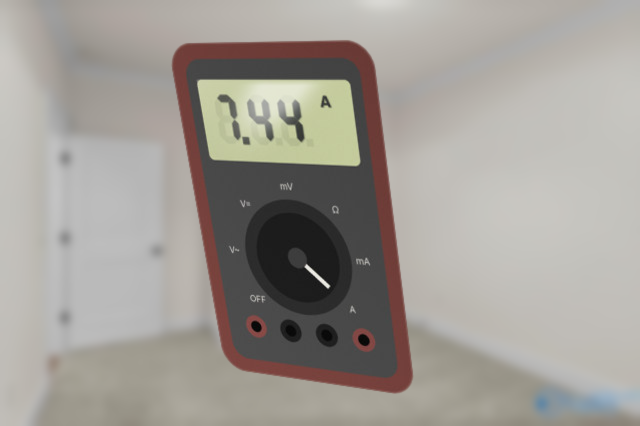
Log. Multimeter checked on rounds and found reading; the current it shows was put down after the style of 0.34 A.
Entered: 7.44 A
